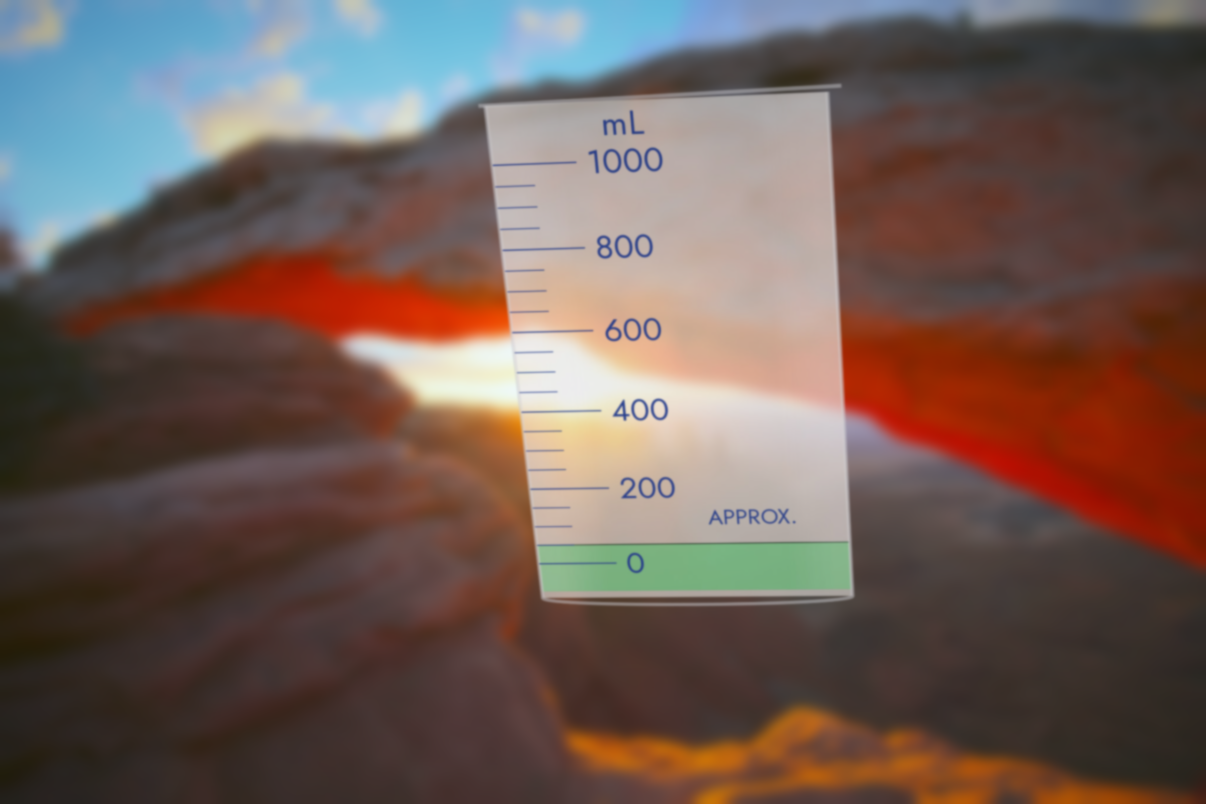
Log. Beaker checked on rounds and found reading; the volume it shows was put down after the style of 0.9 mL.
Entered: 50 mL
